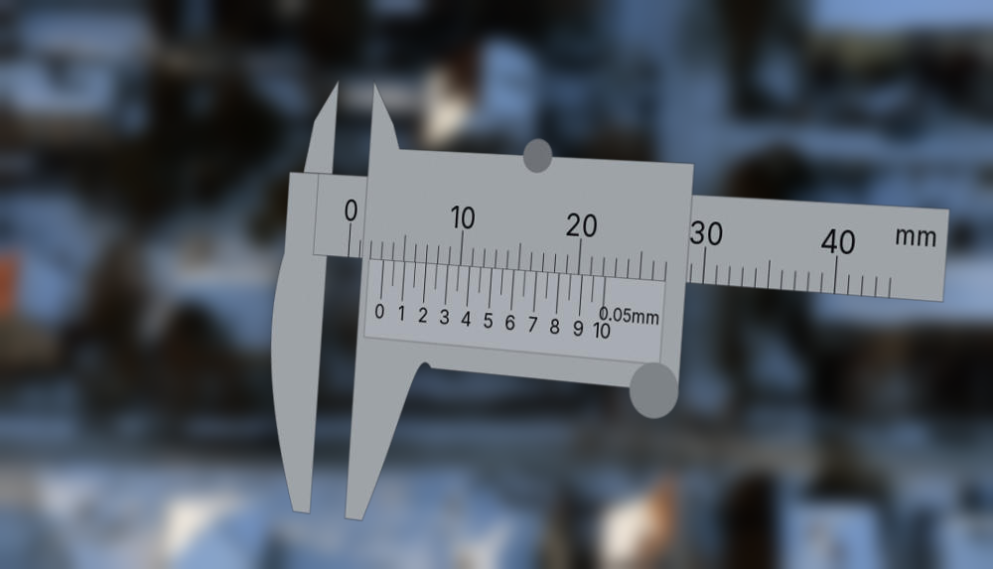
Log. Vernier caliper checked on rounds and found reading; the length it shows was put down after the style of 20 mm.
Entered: 3.2 mm
